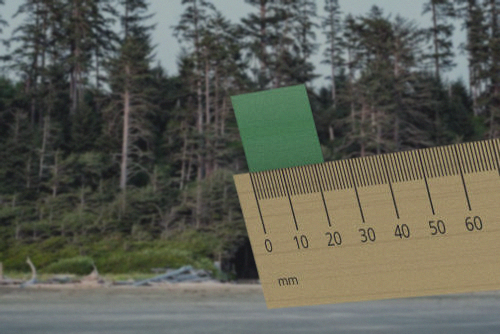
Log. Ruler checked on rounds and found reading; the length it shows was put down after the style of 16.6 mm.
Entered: 23 mm
